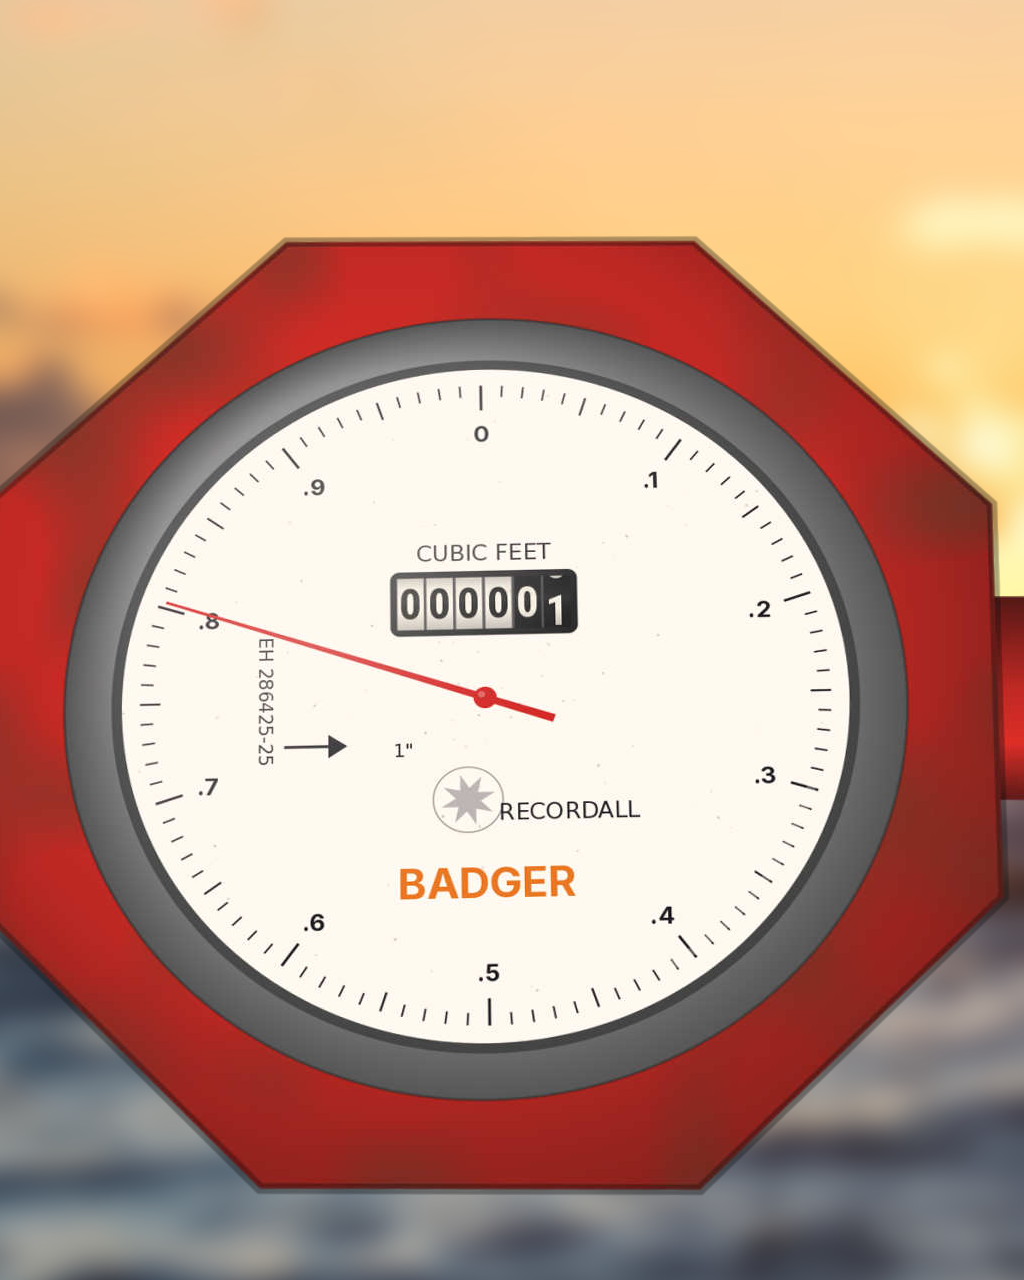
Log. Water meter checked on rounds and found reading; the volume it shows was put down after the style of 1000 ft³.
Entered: 0.80 ft³
